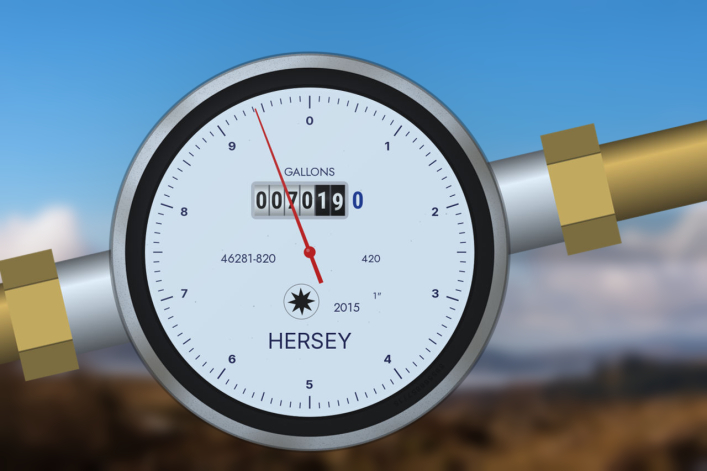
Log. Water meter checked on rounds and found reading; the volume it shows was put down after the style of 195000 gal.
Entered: 70189.4 gal
